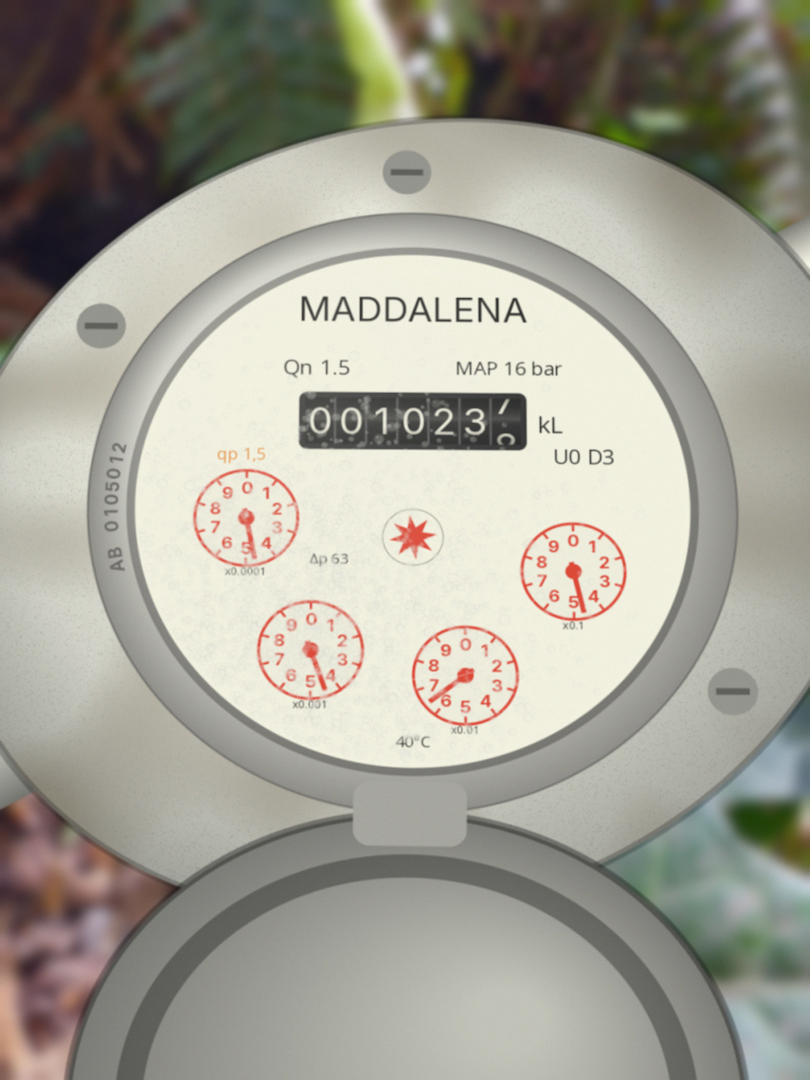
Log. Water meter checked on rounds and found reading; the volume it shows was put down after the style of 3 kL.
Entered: 10237.4644 kL
